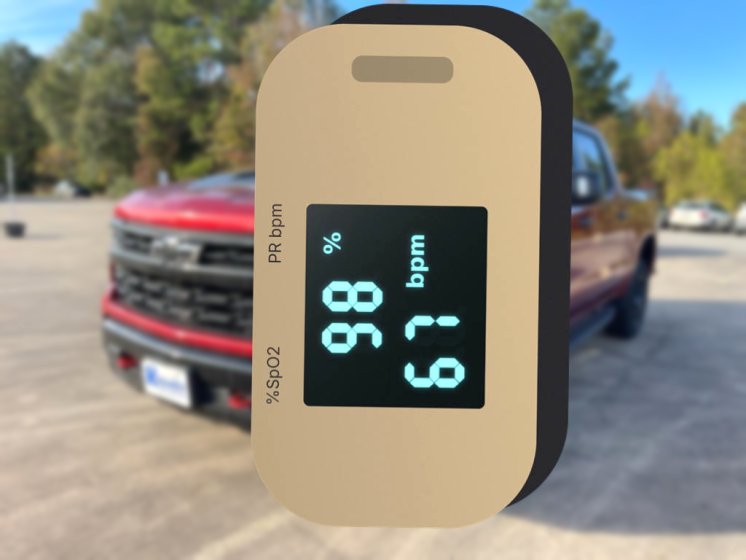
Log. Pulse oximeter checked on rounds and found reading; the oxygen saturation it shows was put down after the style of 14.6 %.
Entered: 98 %
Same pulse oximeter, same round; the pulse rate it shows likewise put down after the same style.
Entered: 67 bpm
